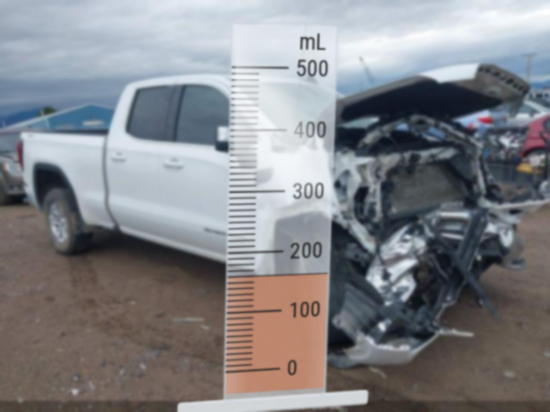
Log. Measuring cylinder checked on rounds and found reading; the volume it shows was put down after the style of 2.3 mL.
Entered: 160 mL
